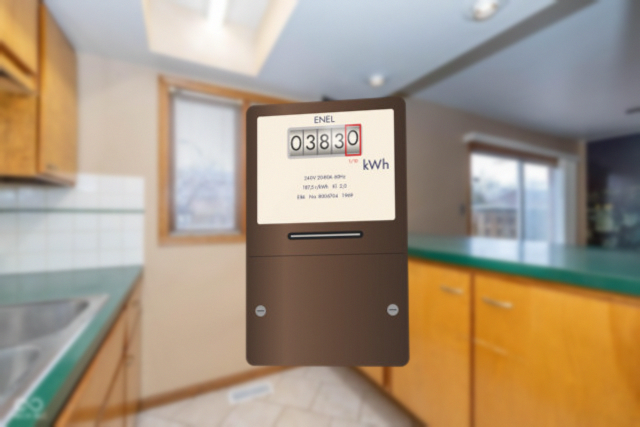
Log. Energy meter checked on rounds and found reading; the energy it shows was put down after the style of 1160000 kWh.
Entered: 383.0 kWh
